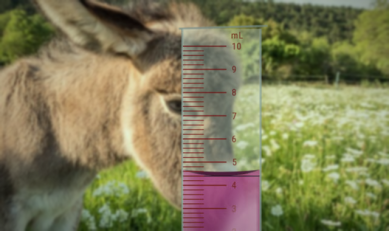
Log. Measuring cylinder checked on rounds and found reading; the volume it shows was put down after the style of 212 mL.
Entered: 4.4 mL
